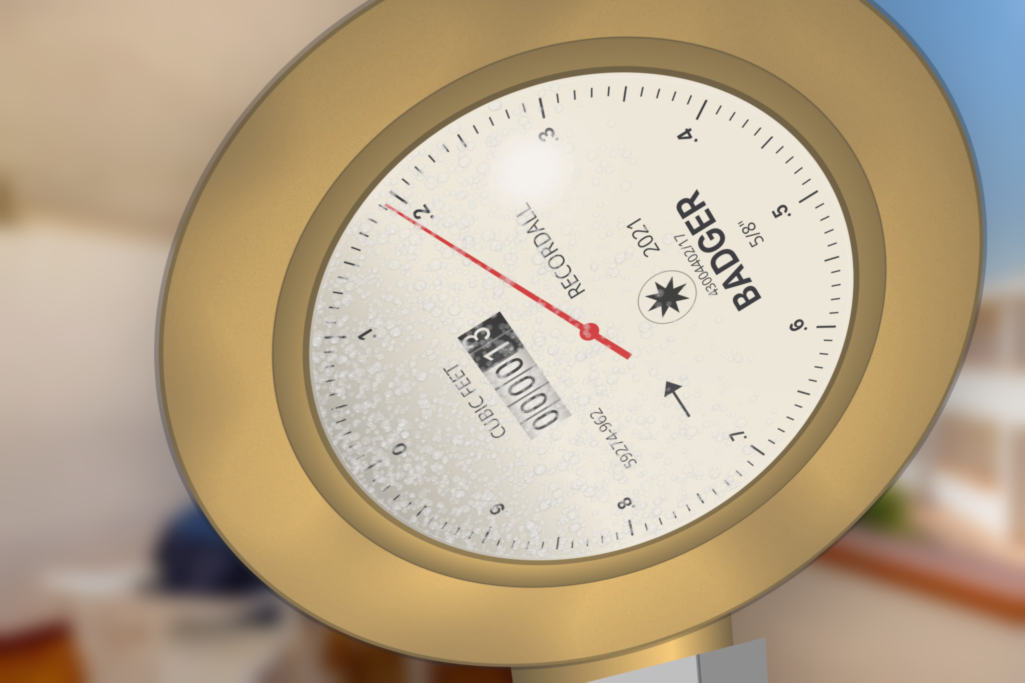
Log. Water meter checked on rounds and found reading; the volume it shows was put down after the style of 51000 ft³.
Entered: 13.19 ft³
